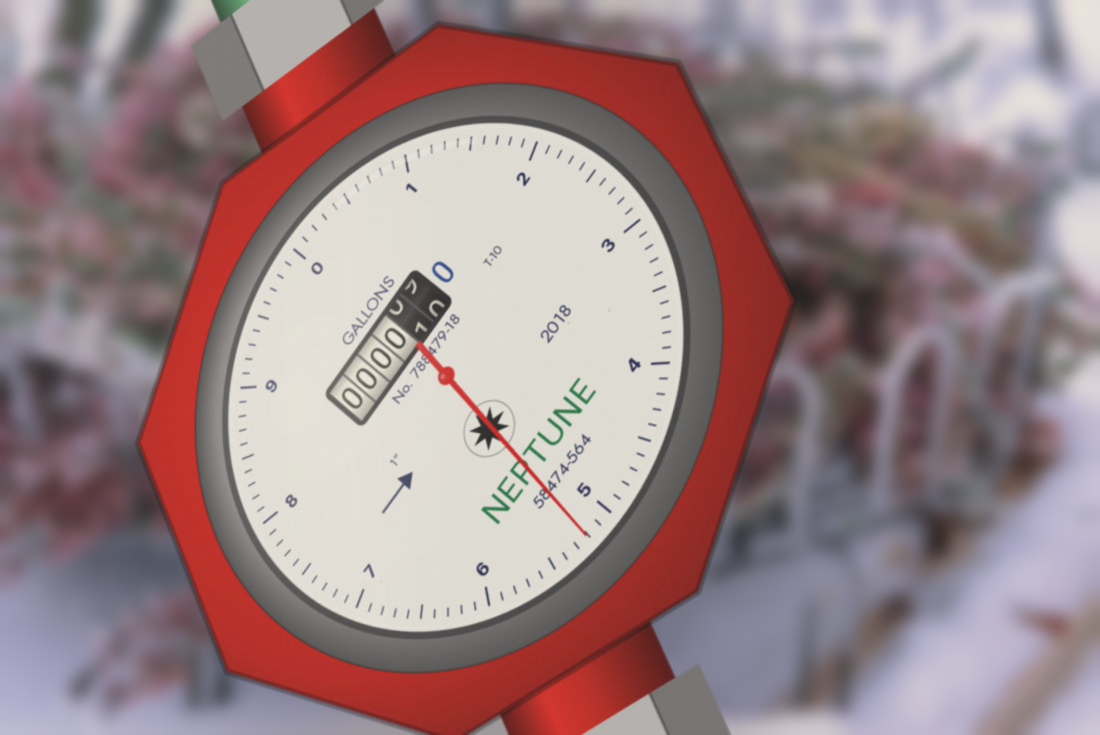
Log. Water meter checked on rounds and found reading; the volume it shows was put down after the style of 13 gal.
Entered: 95.2 gal
